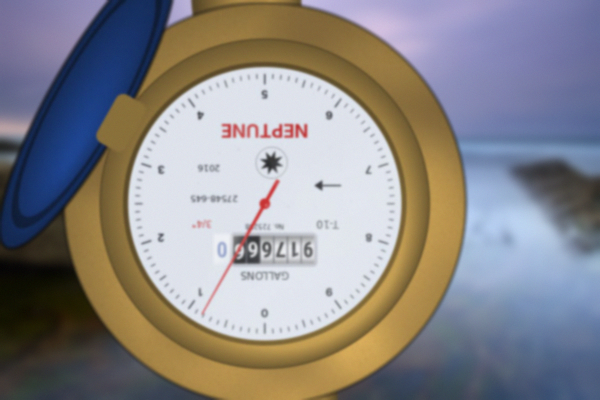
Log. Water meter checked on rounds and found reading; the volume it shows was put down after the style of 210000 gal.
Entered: 9176660.8 gal
